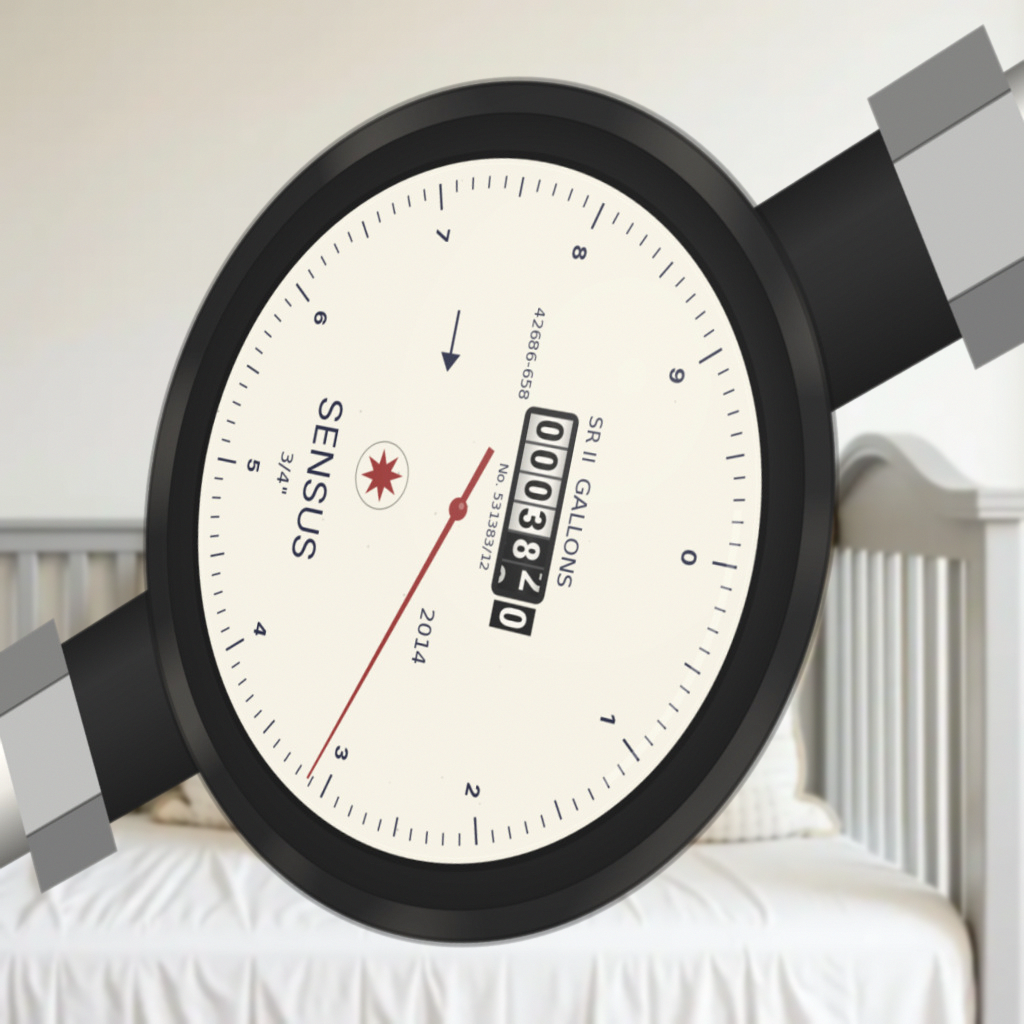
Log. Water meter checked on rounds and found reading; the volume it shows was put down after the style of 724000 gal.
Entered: 3823.1 gal
